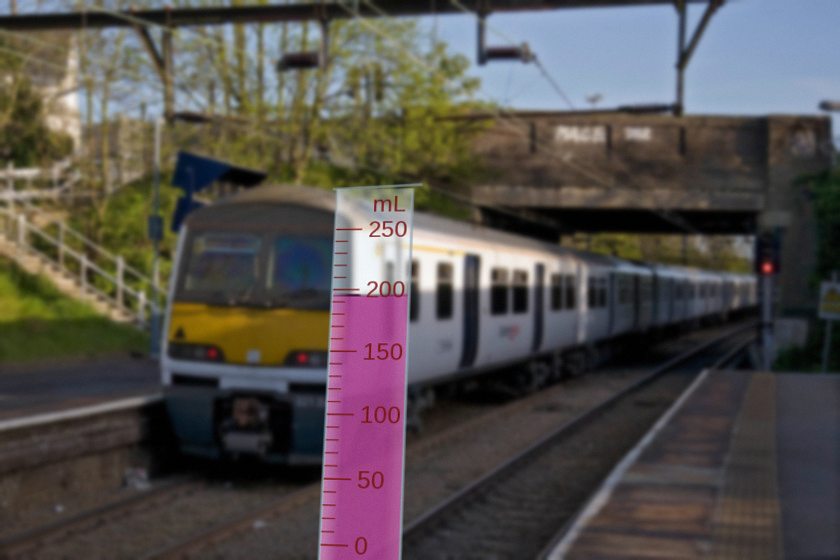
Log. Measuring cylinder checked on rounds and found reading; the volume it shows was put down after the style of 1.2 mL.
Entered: 195 mL
